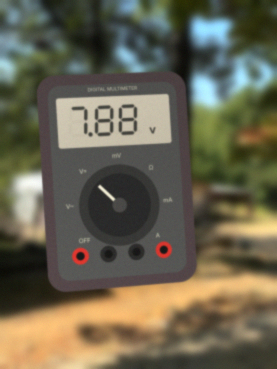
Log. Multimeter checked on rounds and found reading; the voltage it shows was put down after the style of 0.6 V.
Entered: 7.88 V
